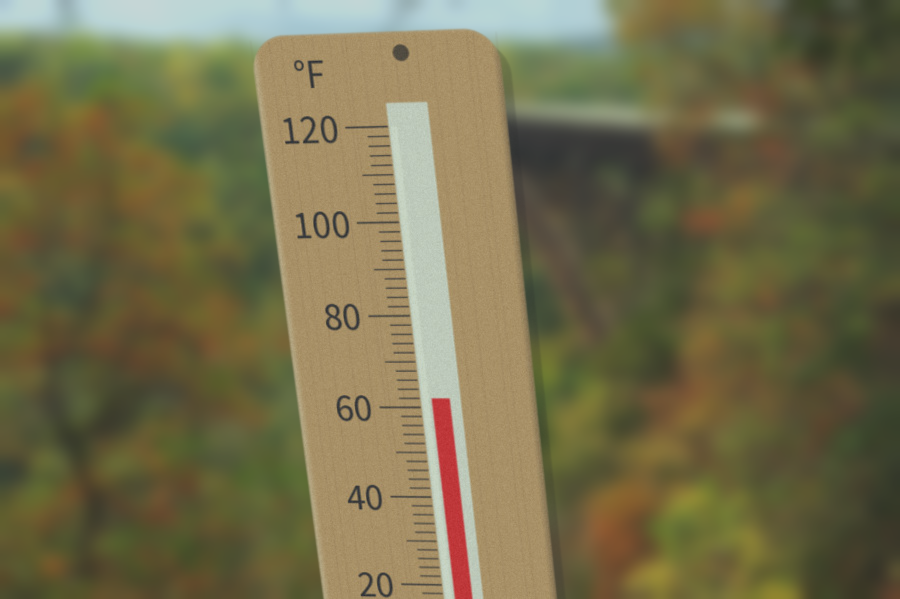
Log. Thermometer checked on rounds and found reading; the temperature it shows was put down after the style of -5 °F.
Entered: 62 °F
